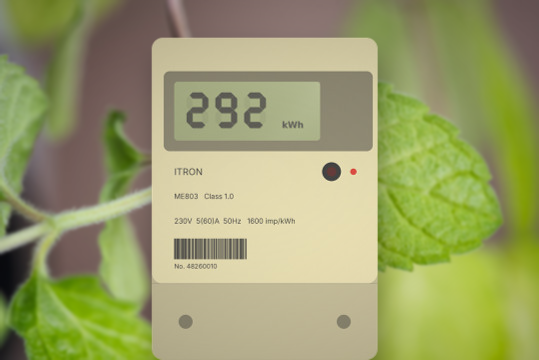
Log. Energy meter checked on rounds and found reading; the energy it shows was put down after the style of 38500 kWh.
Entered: 292 kWh
